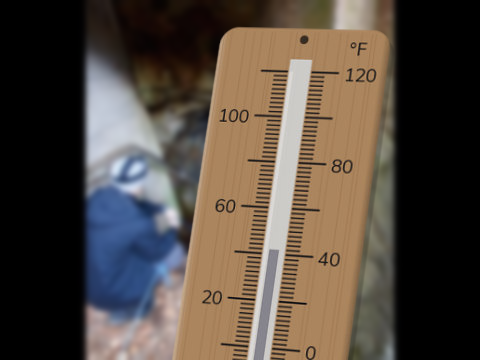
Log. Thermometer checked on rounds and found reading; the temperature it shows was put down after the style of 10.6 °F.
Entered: 42 °F
